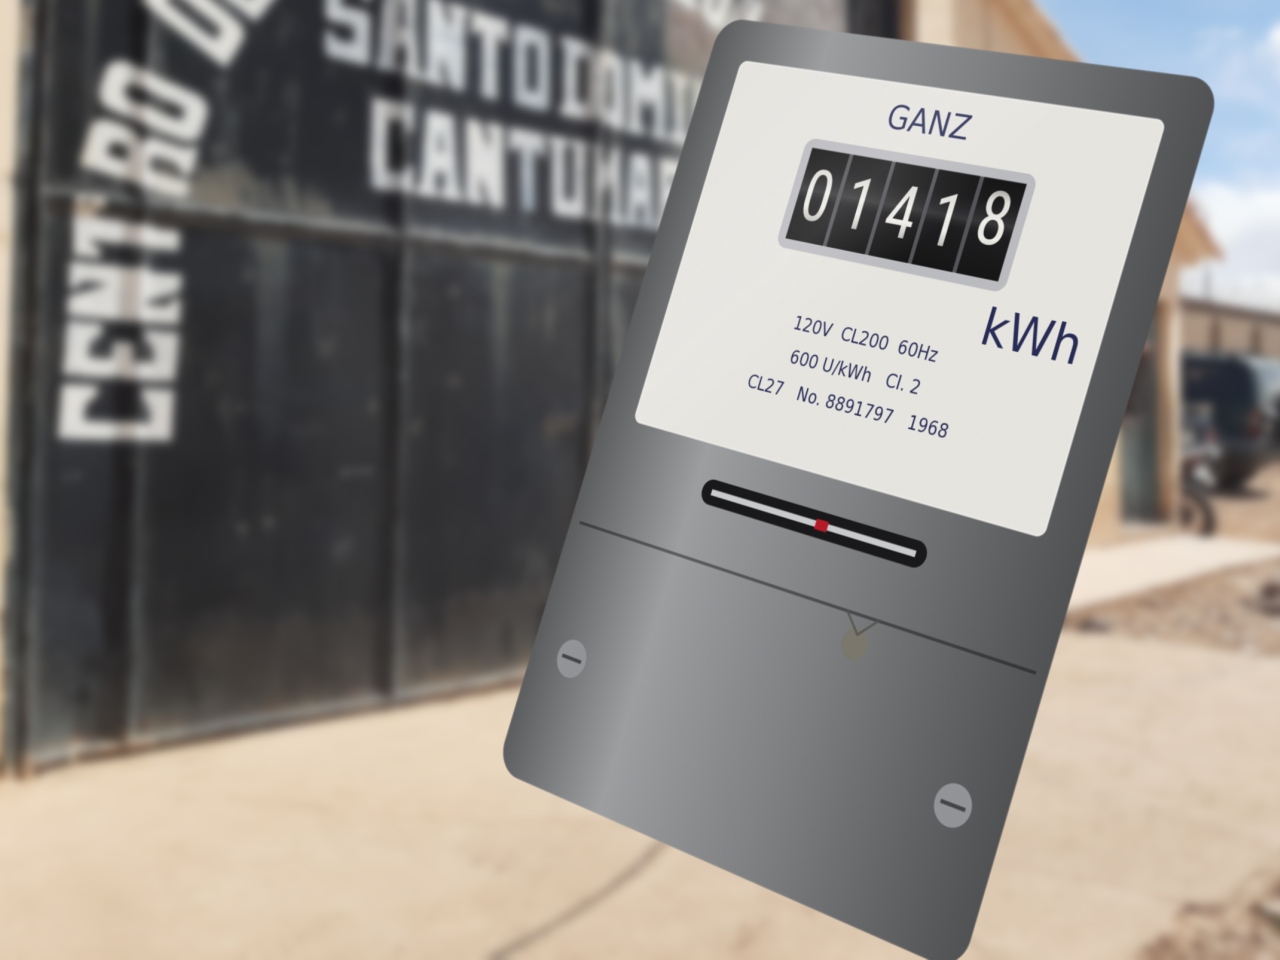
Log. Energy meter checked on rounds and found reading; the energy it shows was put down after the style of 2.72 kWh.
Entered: 1418 kWh
